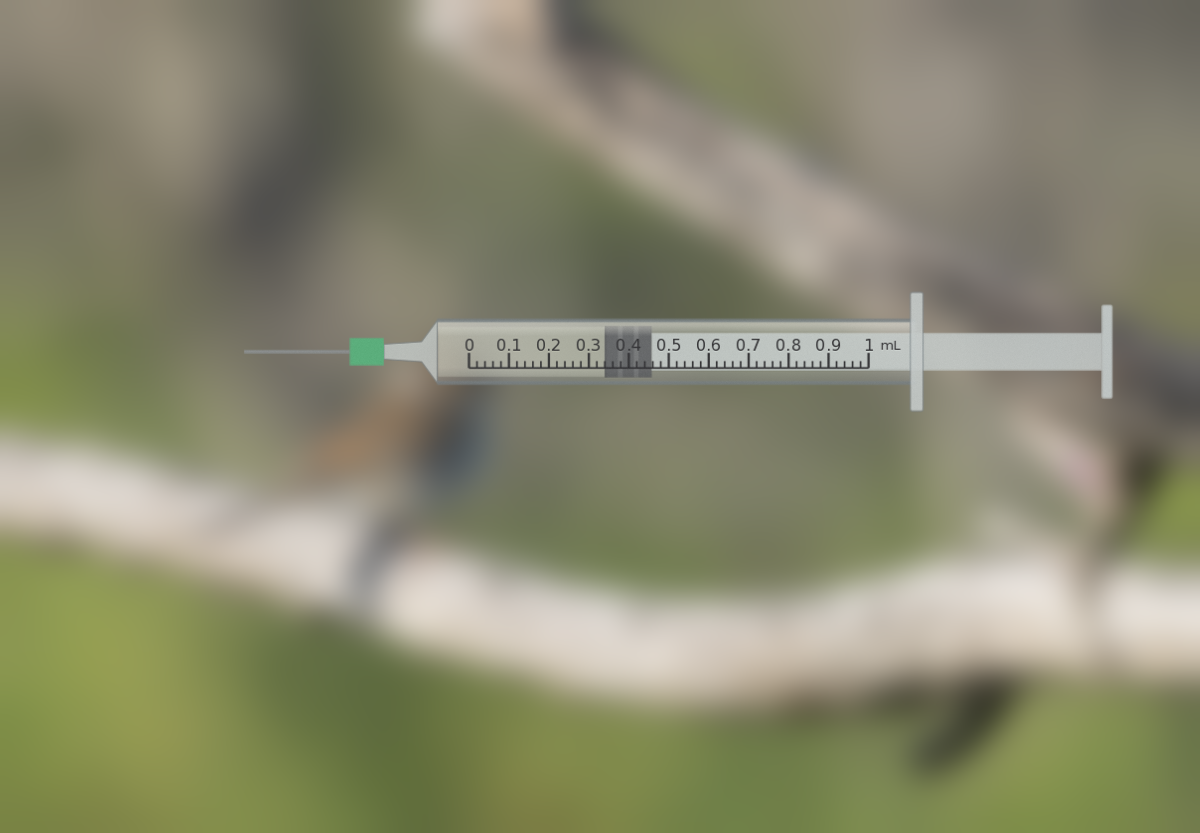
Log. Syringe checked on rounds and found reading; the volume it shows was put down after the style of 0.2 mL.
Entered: 0.34 mL
